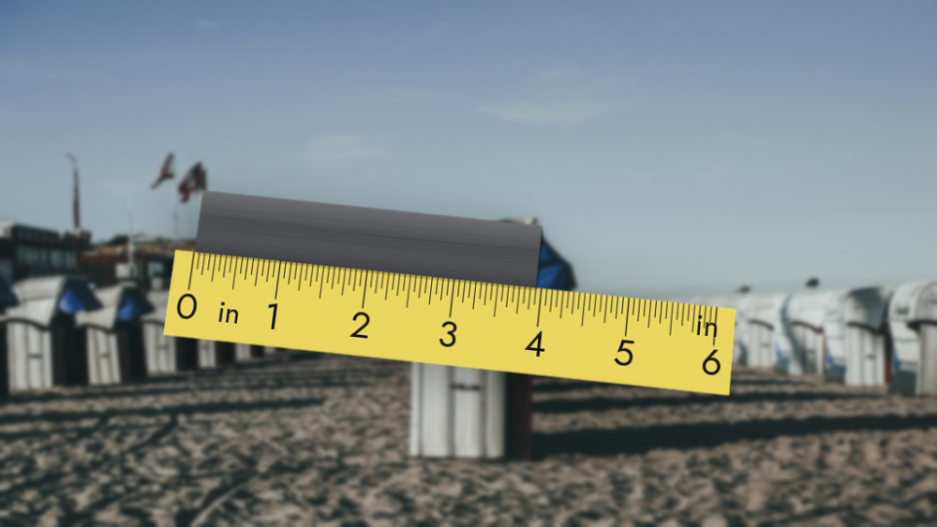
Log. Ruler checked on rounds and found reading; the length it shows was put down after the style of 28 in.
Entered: 3.9375 in
